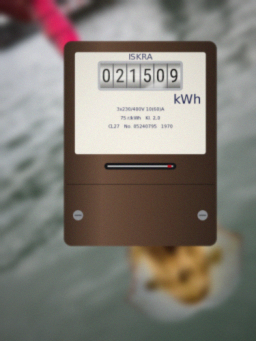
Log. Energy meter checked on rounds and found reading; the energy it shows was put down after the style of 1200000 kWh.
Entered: 21509 kWh
